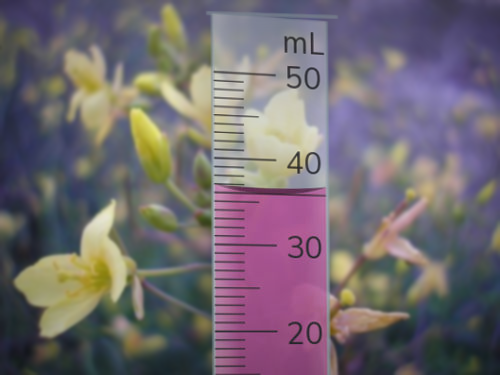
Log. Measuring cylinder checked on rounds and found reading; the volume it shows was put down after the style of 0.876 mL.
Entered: 36 mL
